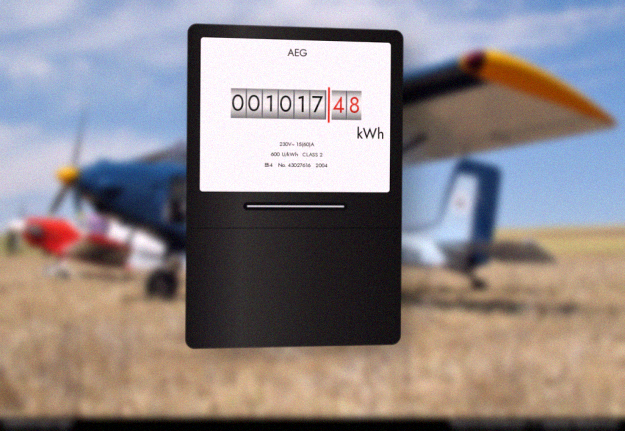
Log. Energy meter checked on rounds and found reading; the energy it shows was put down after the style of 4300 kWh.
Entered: 1017.48 kWh
